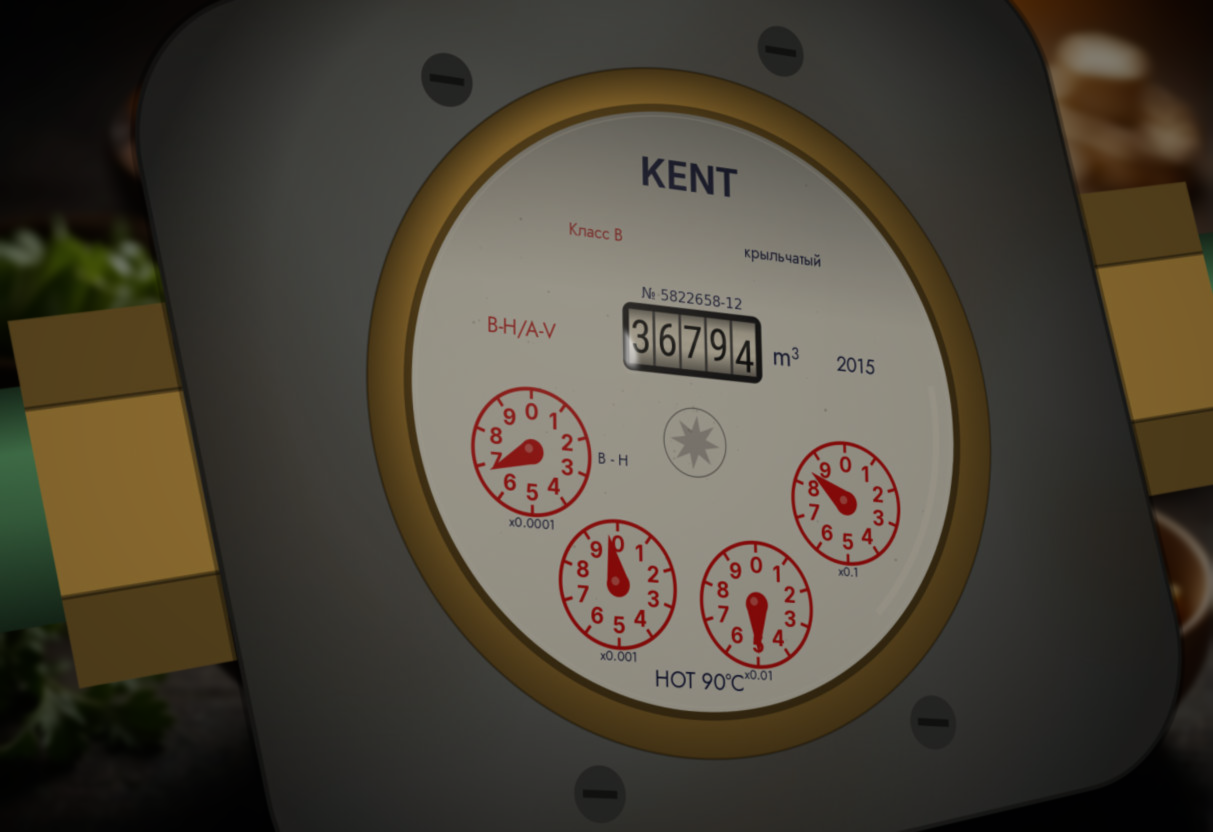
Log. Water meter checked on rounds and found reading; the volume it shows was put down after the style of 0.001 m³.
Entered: 36793.8496 m³
